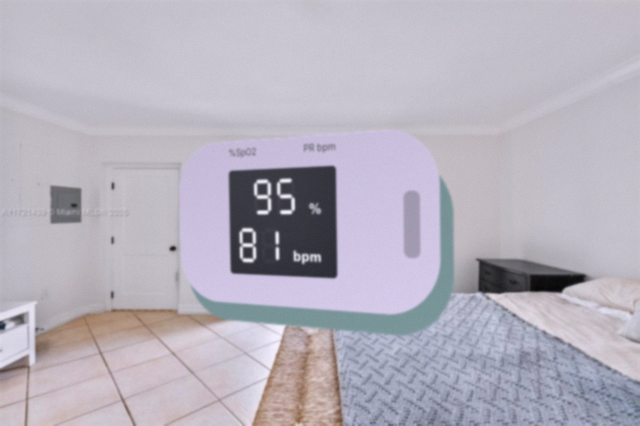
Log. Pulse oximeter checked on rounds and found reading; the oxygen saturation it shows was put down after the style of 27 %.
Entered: 95 %
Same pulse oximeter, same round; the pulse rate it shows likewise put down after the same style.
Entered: 81 bpm
